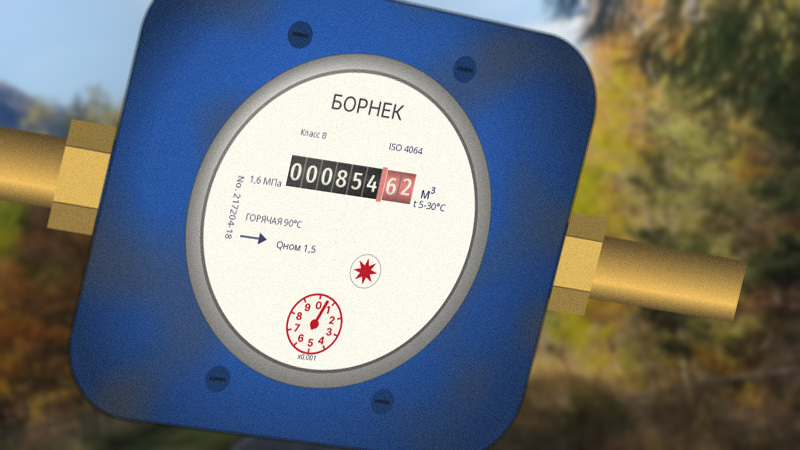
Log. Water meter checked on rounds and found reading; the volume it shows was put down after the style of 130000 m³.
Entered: 854.620 m³
